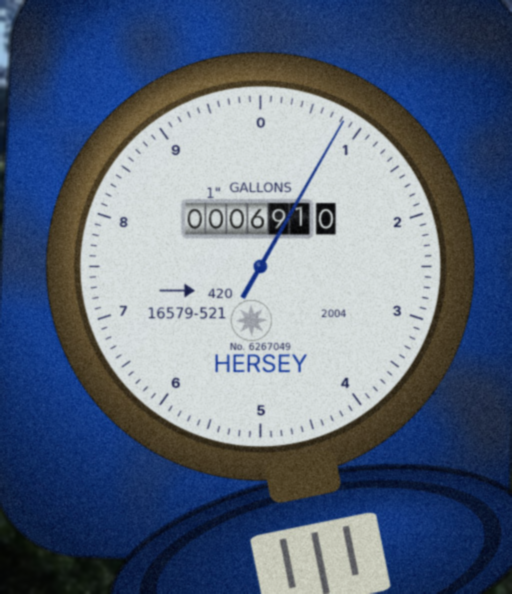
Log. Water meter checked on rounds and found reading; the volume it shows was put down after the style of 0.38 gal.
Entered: 6910.8 gal
